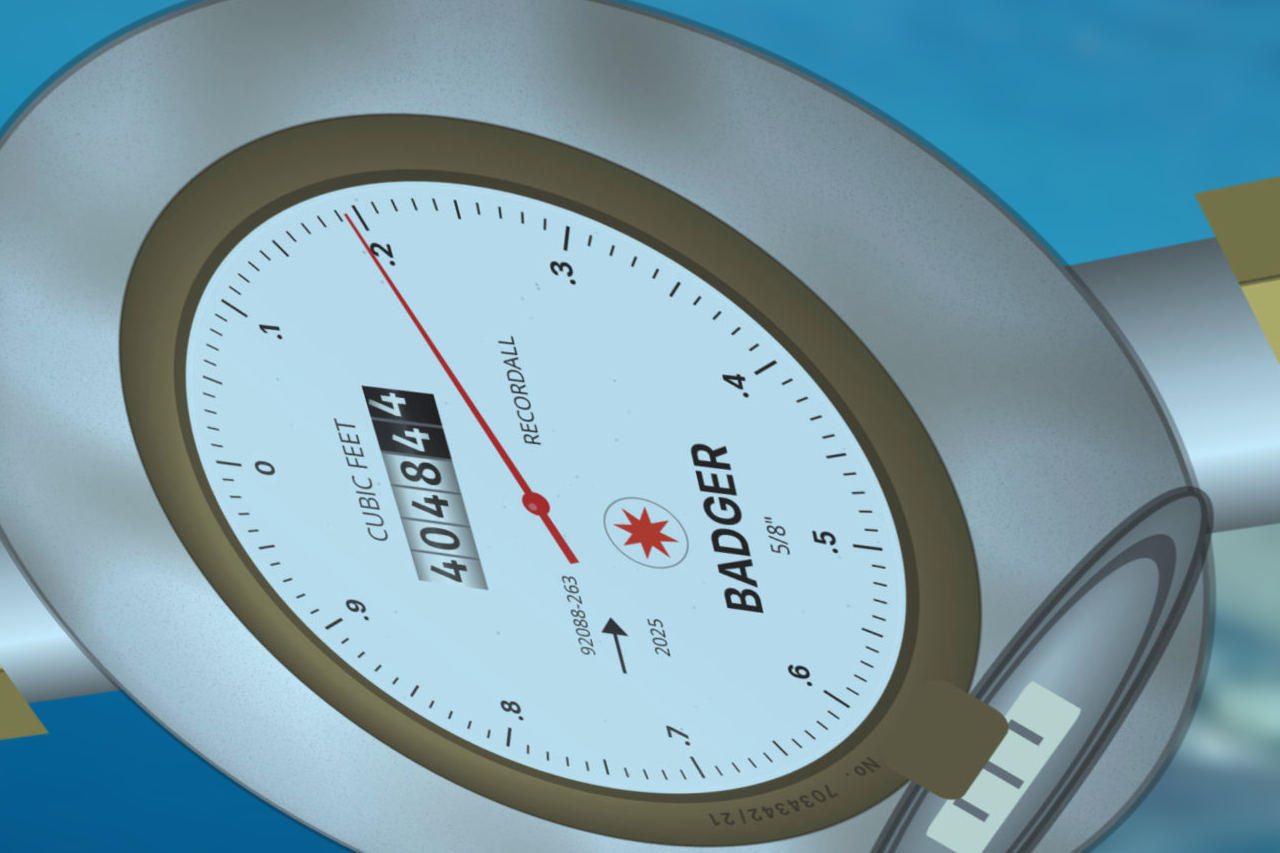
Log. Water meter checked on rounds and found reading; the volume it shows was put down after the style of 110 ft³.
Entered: 404844.19 ft³
